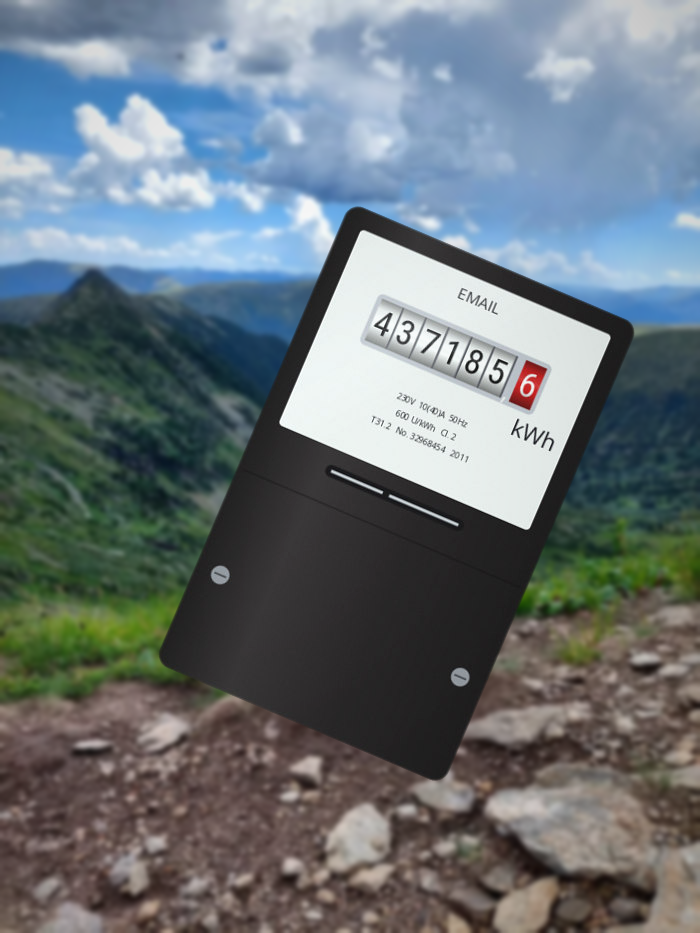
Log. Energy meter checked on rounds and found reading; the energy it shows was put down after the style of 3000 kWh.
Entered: 437185.6 kWh
